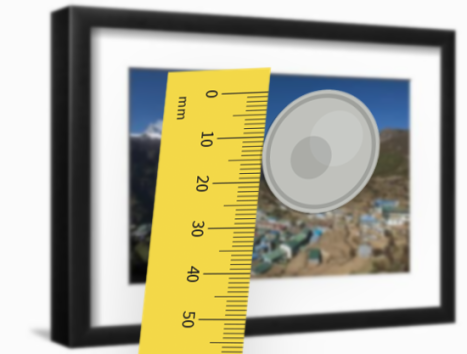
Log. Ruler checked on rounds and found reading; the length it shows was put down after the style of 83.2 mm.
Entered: 27 mm
